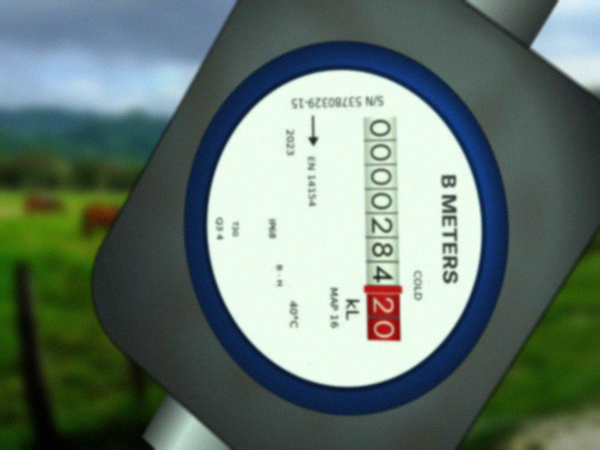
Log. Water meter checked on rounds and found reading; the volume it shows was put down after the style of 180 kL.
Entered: 284.20 kL
